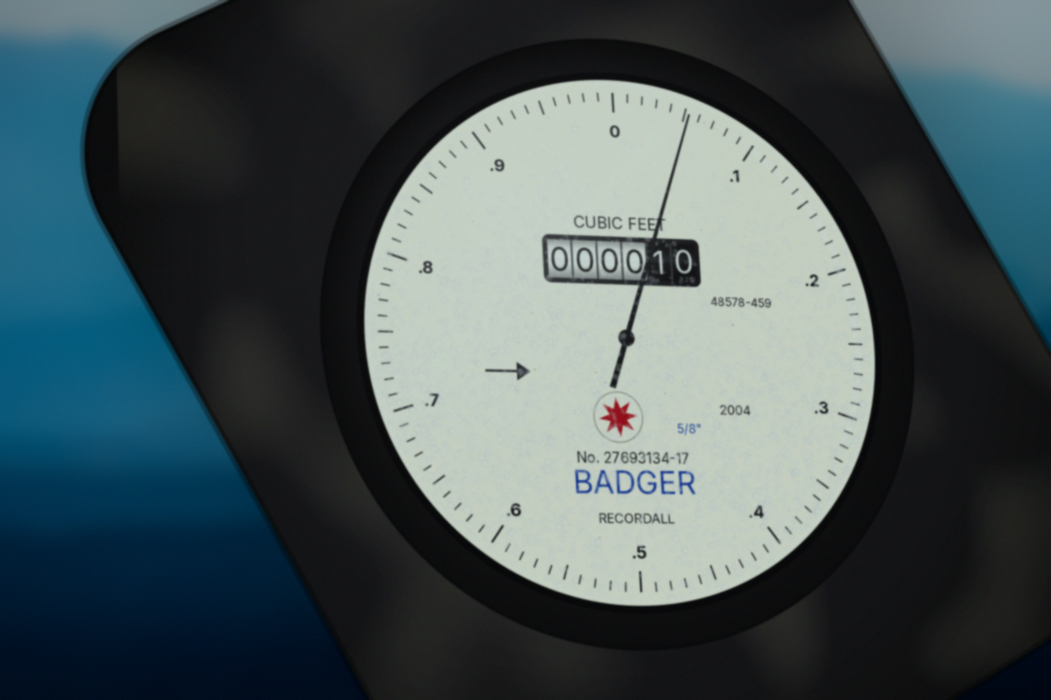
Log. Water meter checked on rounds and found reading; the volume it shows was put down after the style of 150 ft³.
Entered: 10.05 ft³
